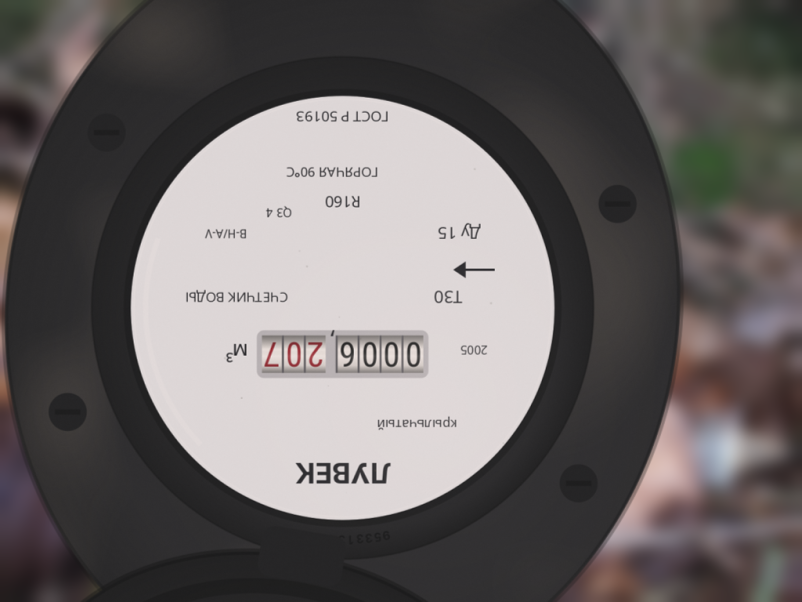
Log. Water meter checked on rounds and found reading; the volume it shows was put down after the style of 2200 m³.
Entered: 6.207 m³
